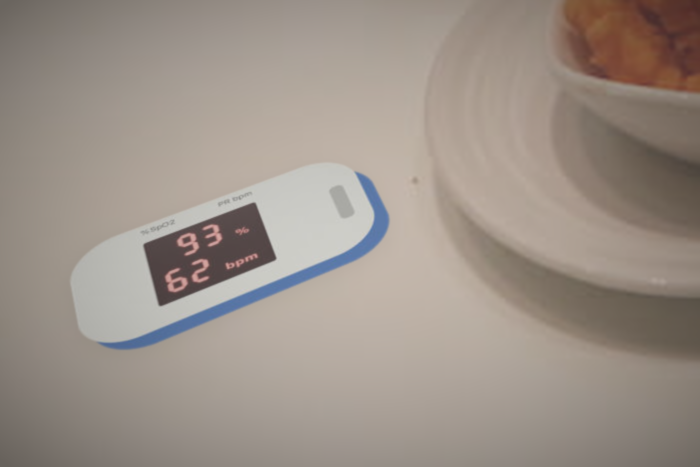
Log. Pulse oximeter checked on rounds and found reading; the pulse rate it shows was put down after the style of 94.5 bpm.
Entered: 62 bpm
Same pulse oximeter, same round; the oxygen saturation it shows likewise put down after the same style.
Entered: 93 %
